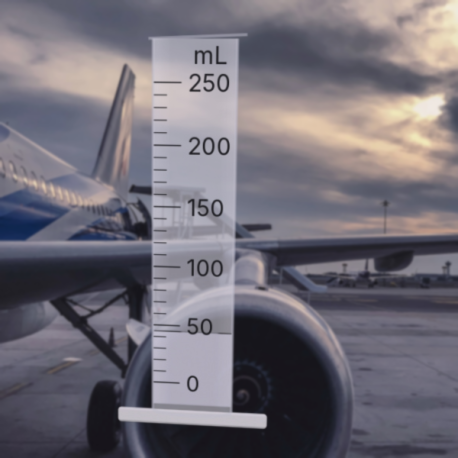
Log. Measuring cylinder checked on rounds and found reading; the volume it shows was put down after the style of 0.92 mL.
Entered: 45 mL
